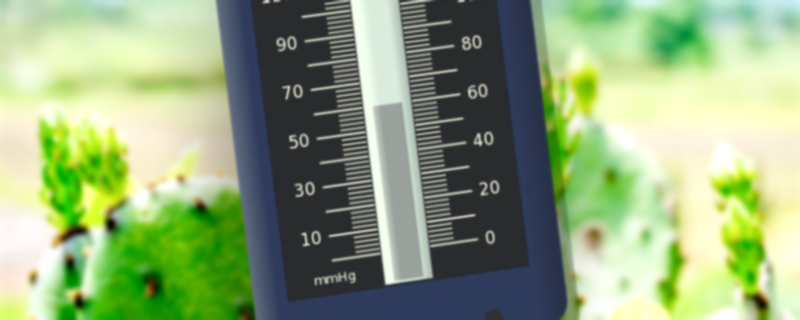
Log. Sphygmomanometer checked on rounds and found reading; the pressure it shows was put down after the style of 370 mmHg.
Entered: 60 mmHg
